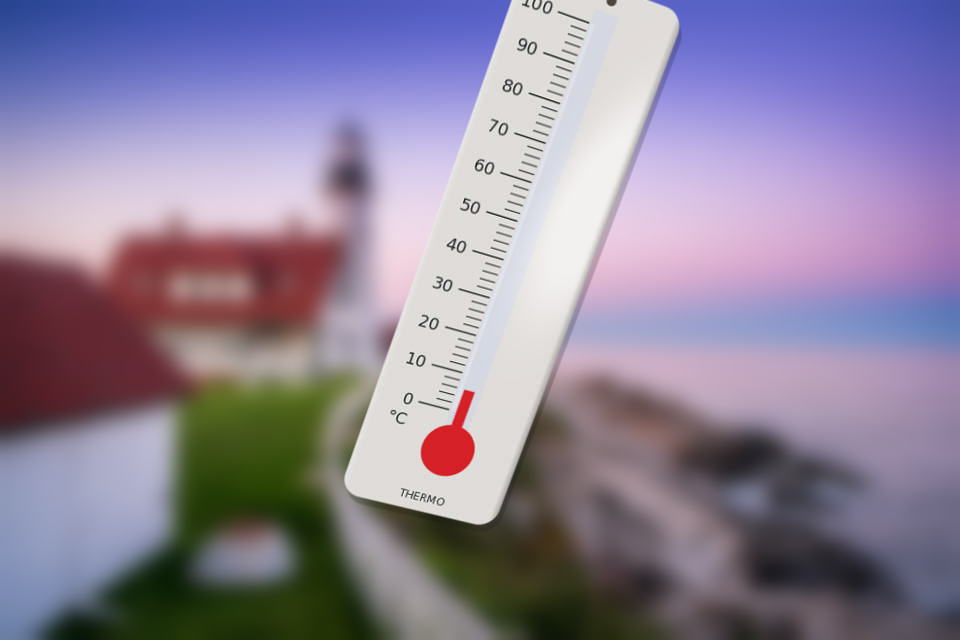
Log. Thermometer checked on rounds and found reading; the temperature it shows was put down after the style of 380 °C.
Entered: 6 °C
